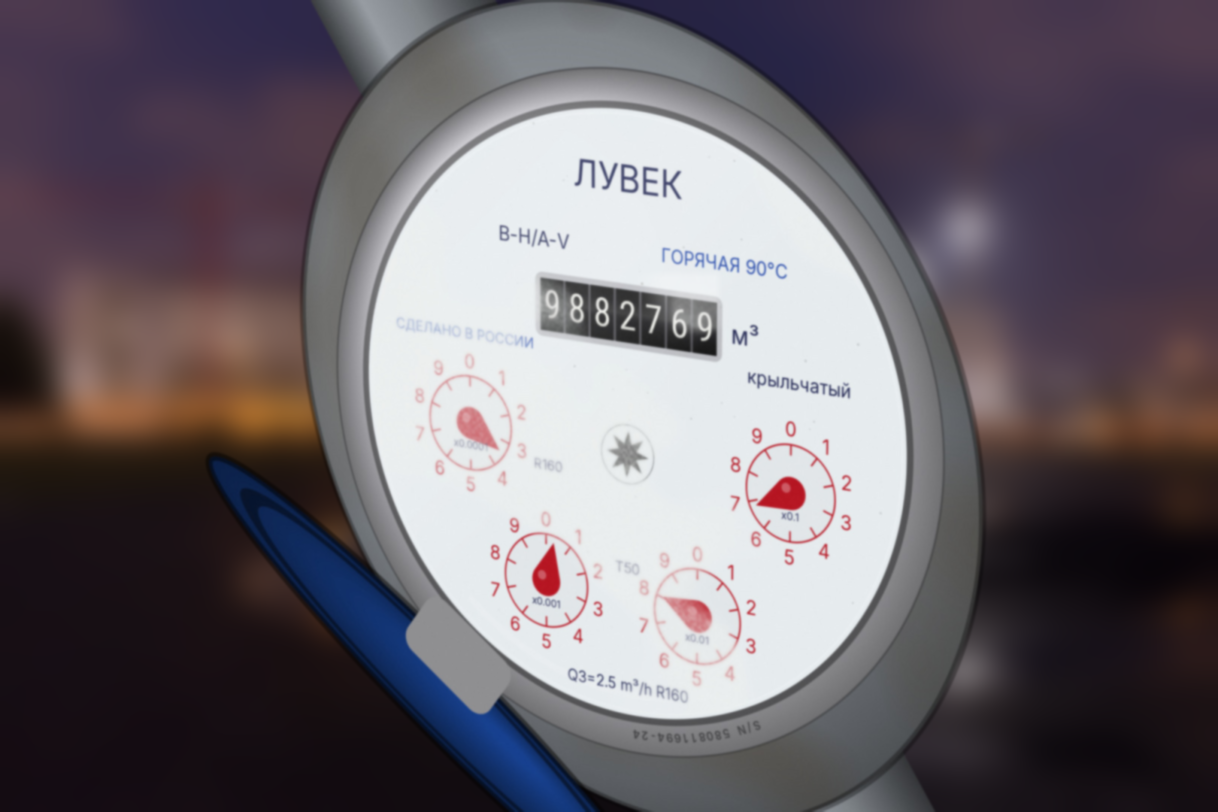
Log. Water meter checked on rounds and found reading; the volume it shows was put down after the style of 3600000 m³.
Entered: 9882769.6803 m³
